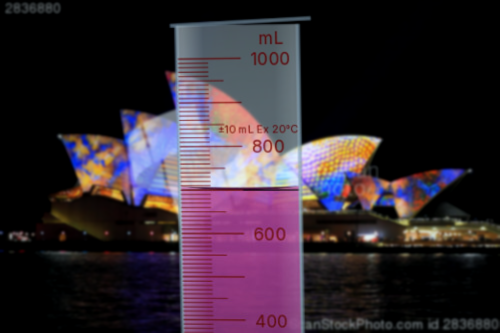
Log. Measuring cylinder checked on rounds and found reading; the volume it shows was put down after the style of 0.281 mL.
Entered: 700 mL
